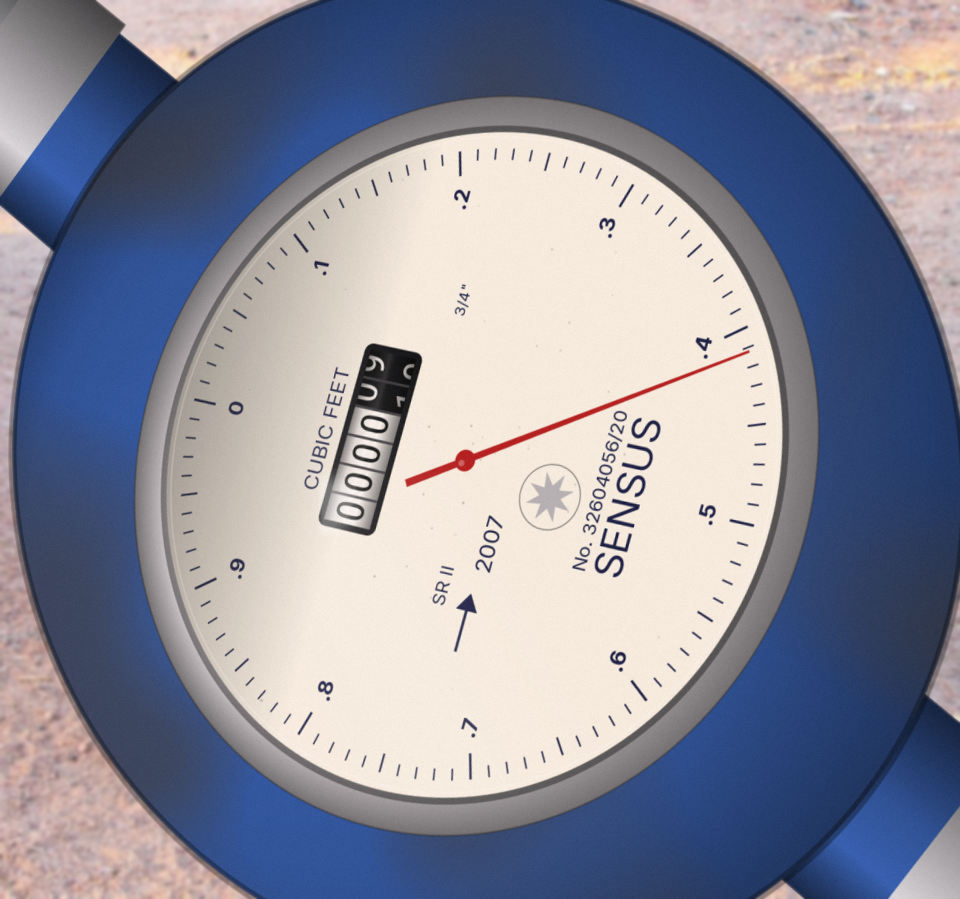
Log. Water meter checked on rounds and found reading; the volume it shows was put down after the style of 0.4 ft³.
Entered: 9.41 ft³
